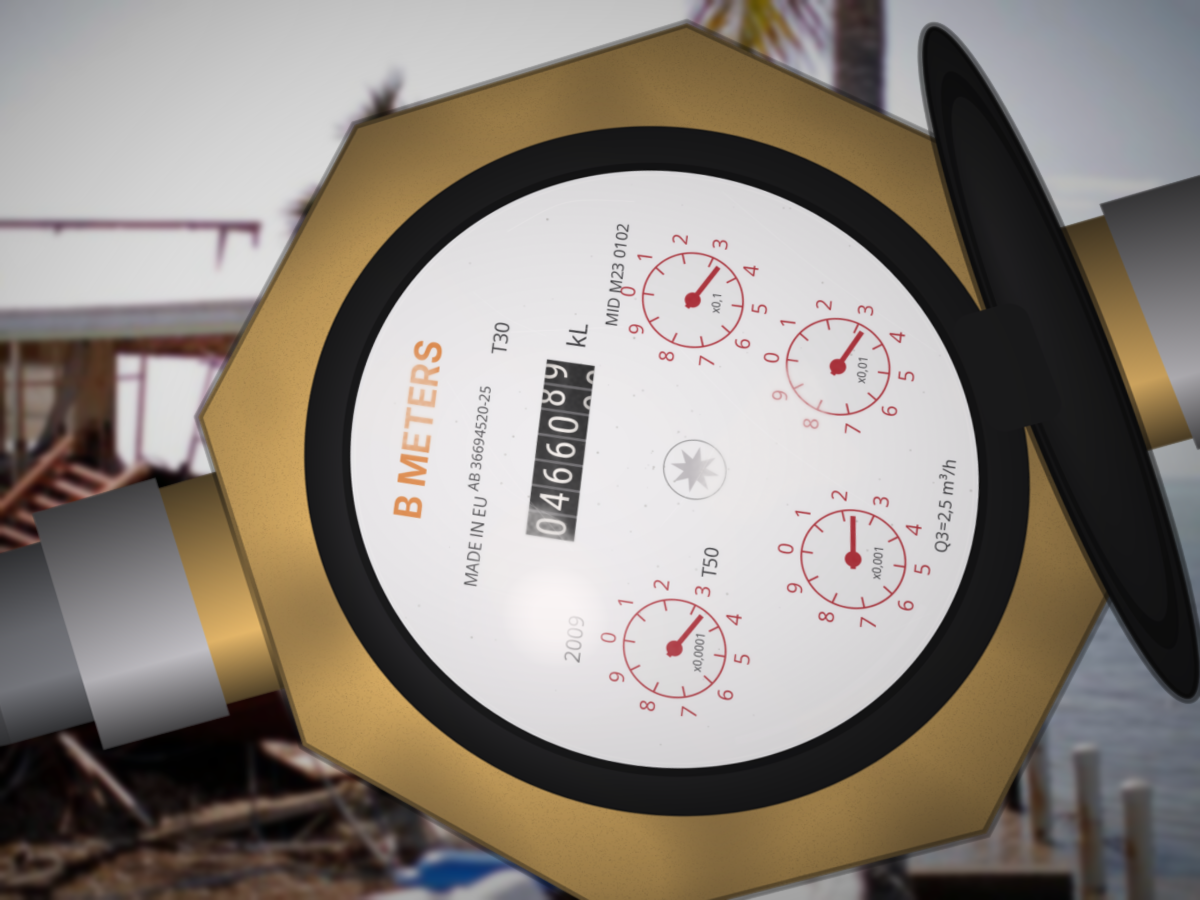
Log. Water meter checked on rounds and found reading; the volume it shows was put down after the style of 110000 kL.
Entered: 466089.3323 kL
